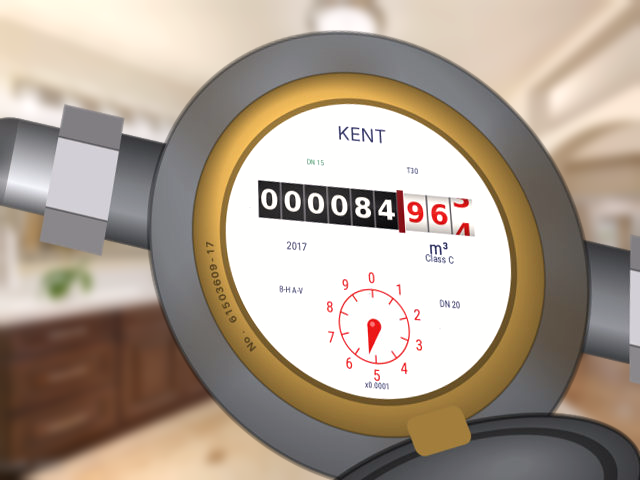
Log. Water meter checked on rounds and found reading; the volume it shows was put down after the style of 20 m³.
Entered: 84.9635 m³
